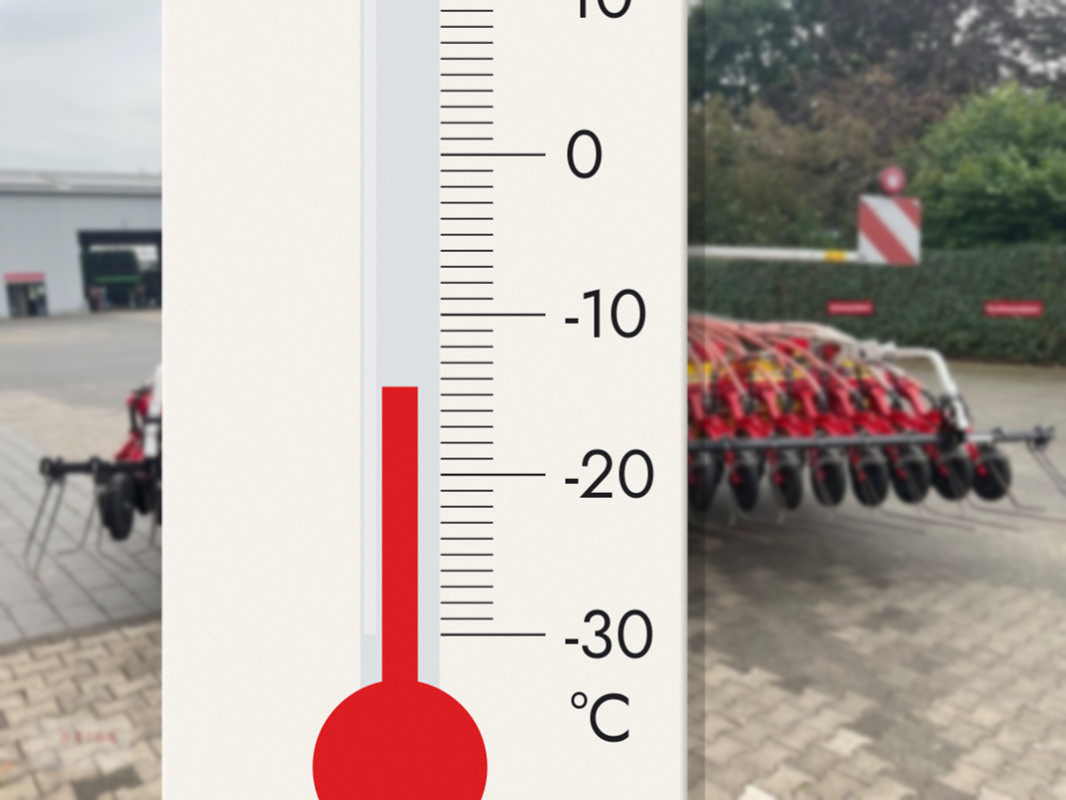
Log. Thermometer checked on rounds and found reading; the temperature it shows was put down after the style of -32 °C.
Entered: -14.5 °C
